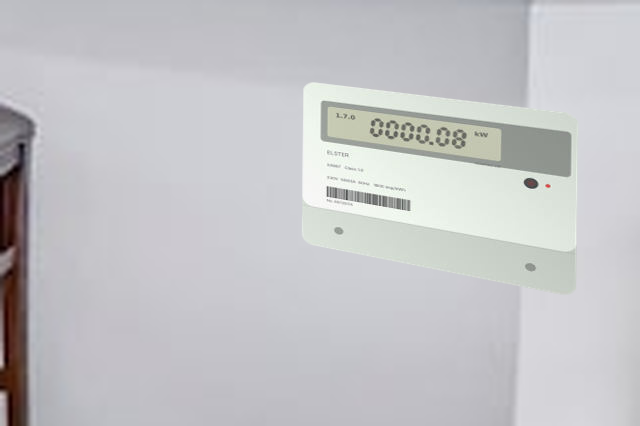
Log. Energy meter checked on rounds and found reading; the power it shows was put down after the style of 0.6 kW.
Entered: 0.08 kW
